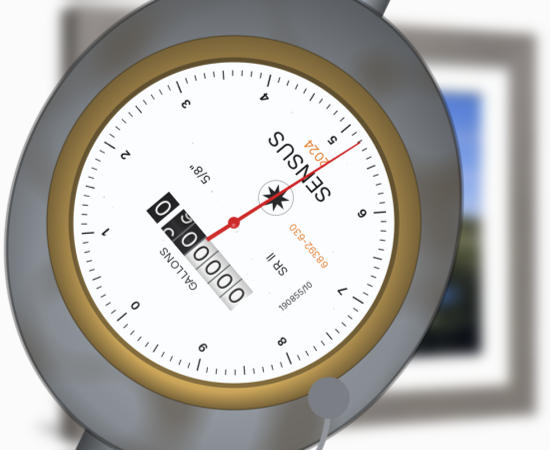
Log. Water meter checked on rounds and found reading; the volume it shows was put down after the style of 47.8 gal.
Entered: 55.2 gal
